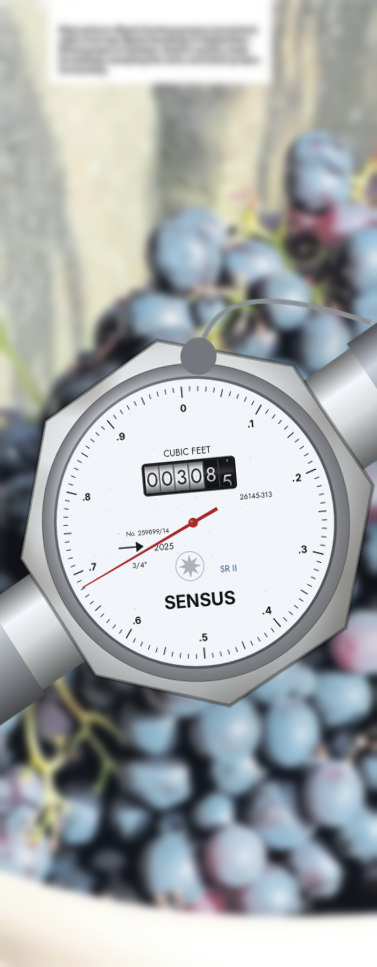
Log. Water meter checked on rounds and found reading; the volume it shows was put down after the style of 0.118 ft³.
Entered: 3084.68 ft³
